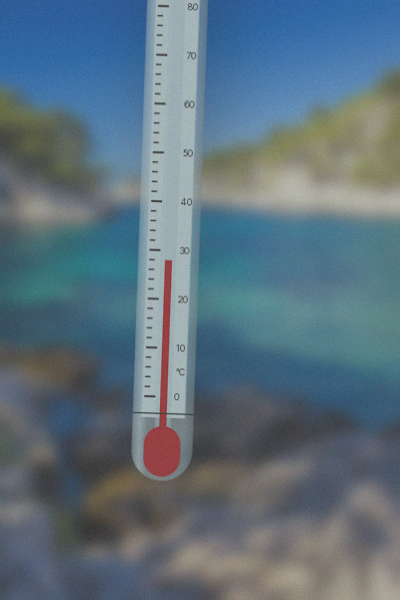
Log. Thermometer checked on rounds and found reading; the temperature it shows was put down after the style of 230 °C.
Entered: 28 °C
